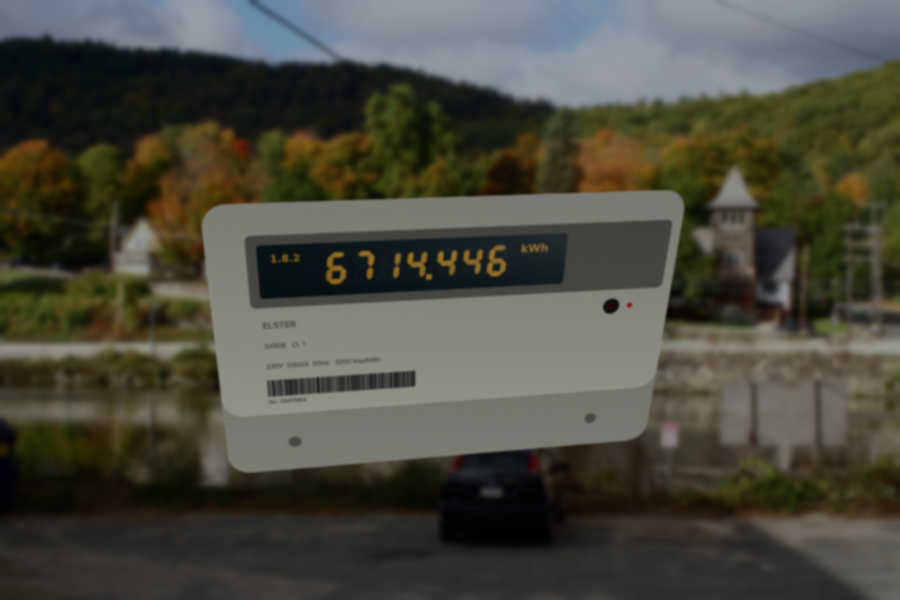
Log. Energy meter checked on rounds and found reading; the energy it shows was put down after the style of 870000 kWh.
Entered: 6714.446 kWh
